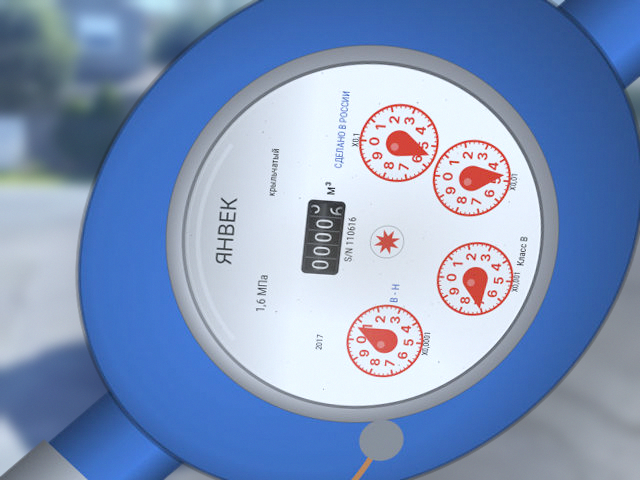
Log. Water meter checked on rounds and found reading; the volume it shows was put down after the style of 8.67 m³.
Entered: 5.5470 m³
